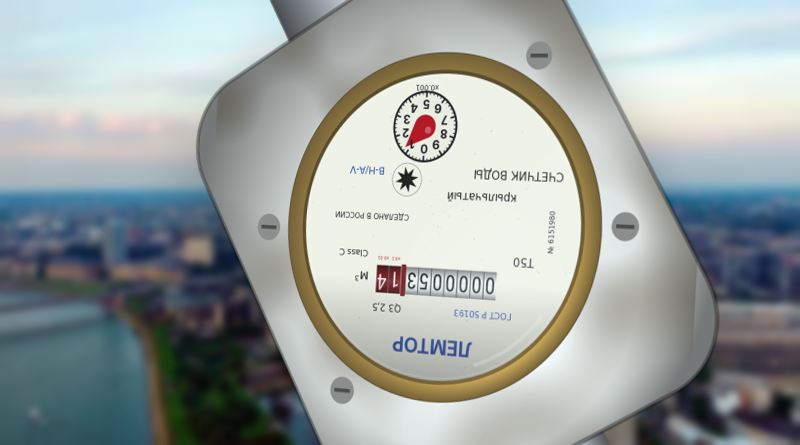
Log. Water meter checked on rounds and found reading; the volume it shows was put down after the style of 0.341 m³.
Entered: 53.141 m³
